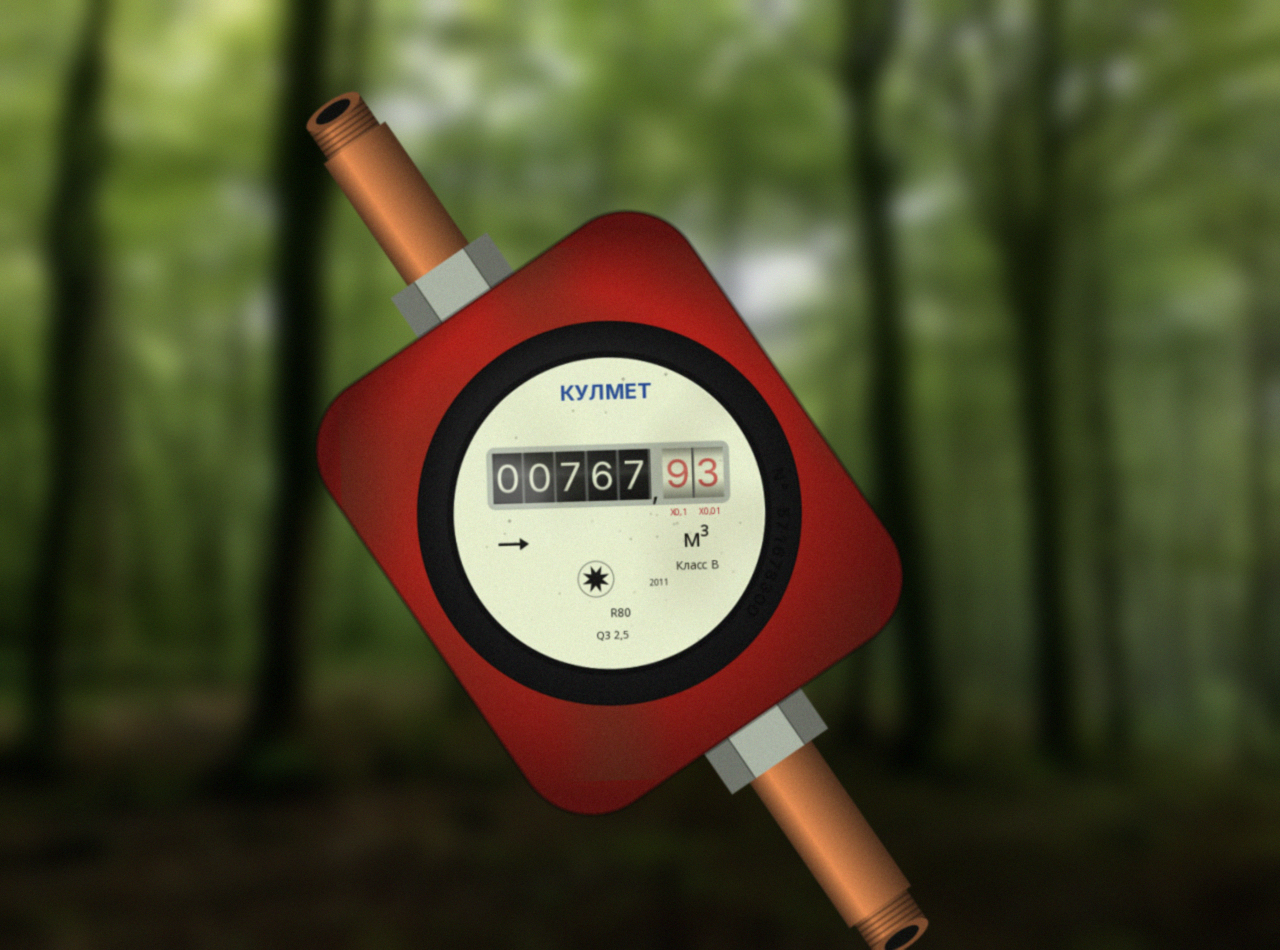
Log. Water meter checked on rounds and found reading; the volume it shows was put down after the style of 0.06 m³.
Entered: 767.93 m³
